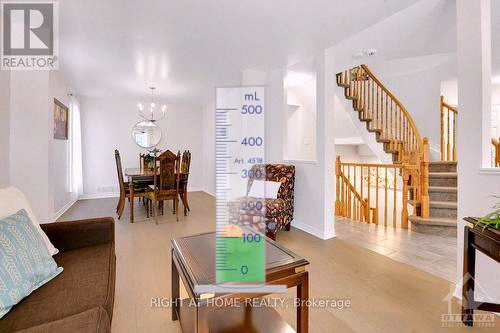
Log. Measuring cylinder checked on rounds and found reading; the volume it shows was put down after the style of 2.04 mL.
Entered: 100 mL
